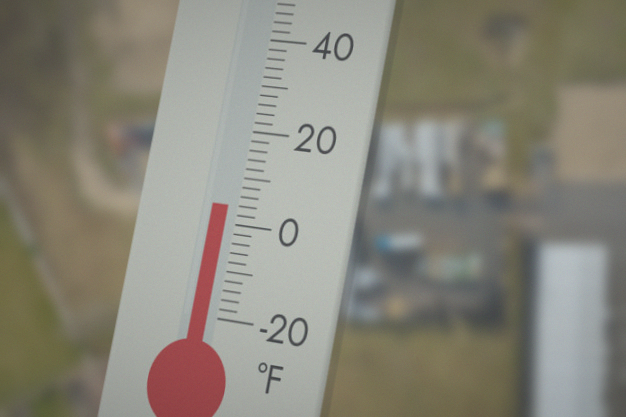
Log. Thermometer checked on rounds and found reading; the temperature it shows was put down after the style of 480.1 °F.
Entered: 4 °F
